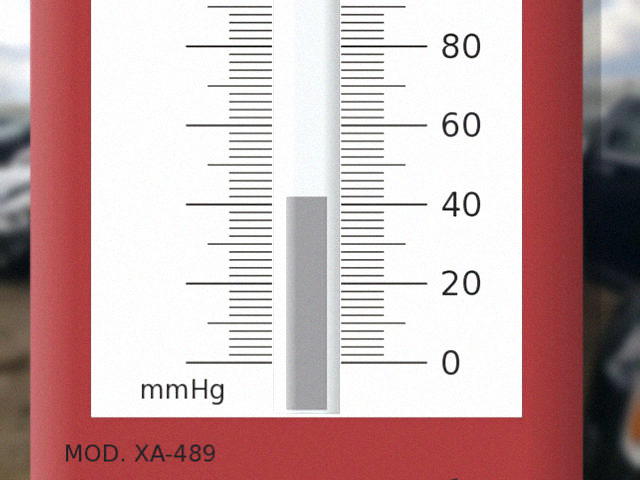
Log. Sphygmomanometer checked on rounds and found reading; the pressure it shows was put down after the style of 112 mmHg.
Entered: 42 mmHg
